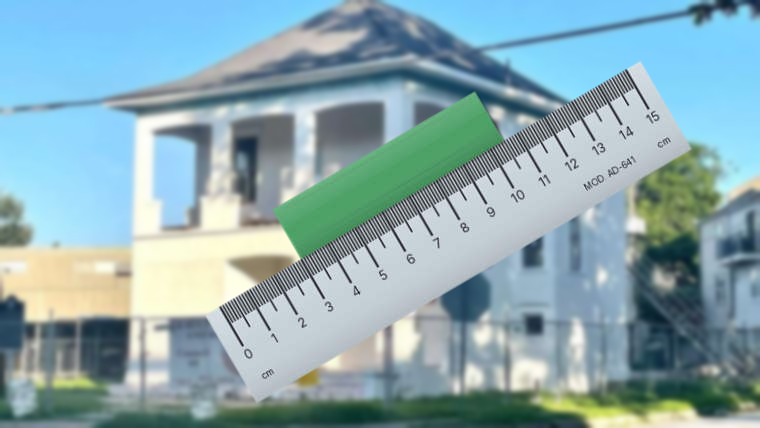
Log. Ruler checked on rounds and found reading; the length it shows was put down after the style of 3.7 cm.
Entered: 7.5 cm
